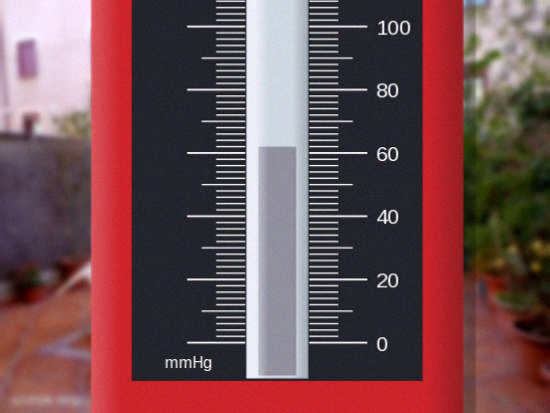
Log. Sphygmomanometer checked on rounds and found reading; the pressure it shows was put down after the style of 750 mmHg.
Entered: 62 mmHg
